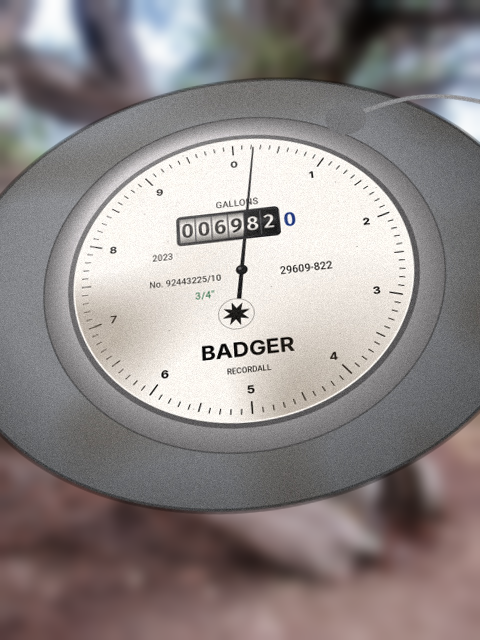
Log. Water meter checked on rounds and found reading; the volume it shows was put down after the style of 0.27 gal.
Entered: 69820.2 gal
